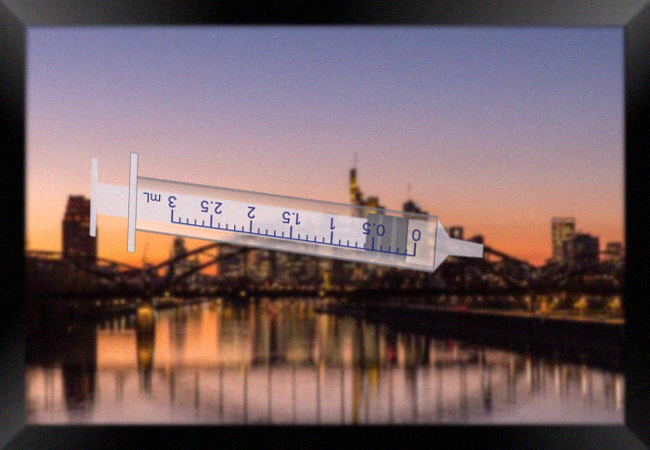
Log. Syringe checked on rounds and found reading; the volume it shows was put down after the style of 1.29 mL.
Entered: 0.1 mL
